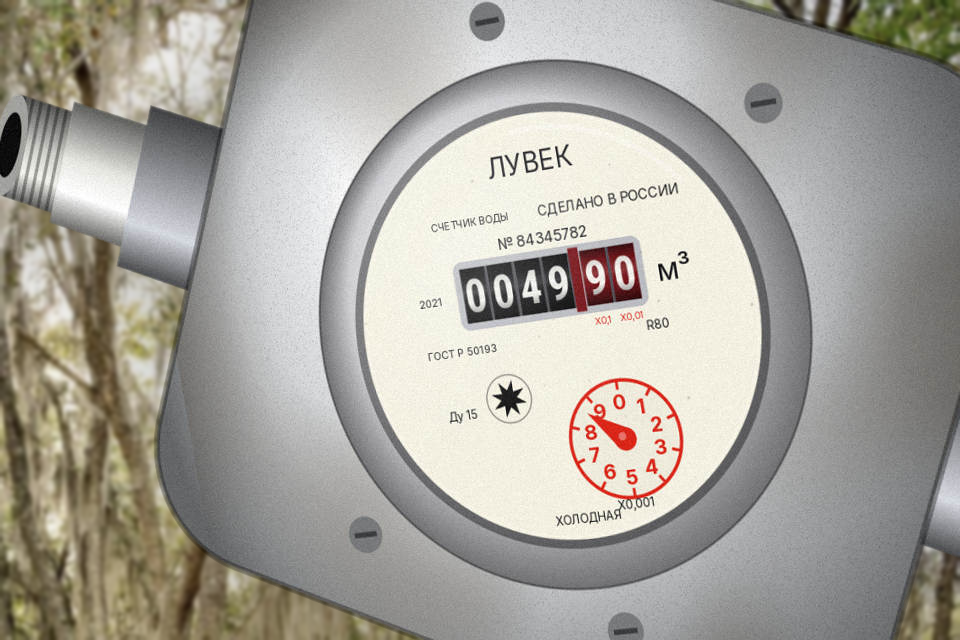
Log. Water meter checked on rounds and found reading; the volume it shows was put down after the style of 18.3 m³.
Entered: 49.908 m³
